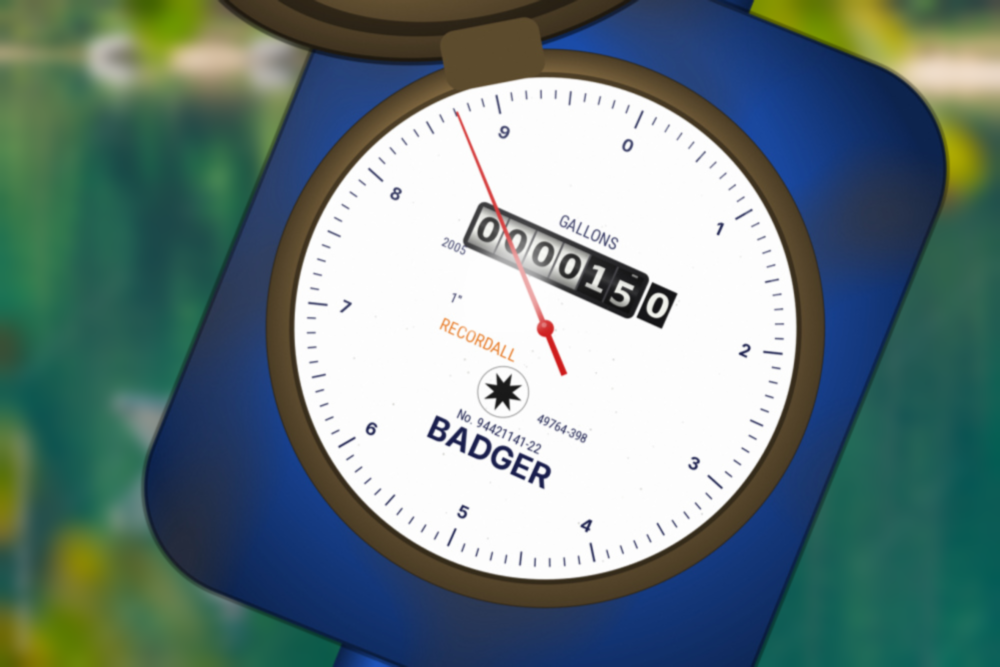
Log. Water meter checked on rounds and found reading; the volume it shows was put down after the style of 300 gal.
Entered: 148.7 gal
